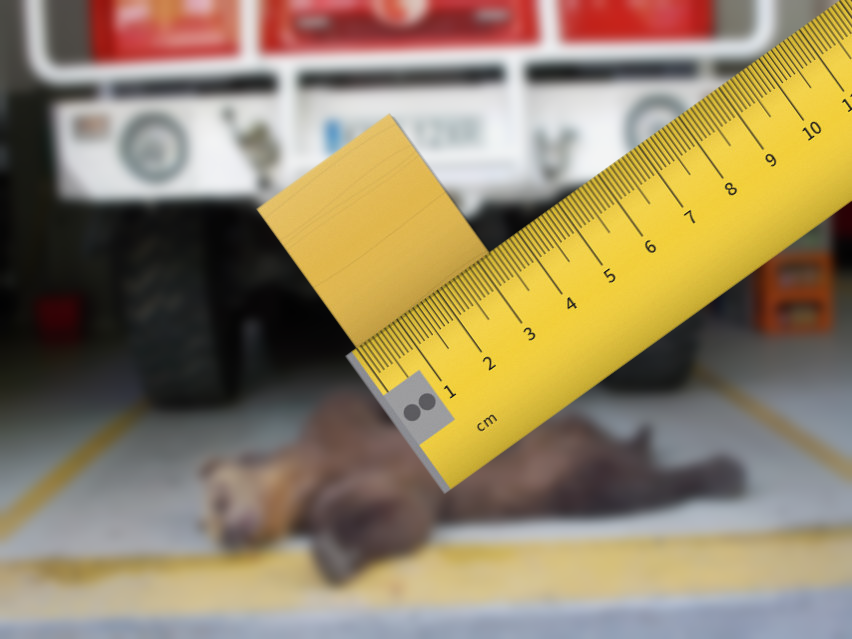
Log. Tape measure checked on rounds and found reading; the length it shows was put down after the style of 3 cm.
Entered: 3.3 cm
